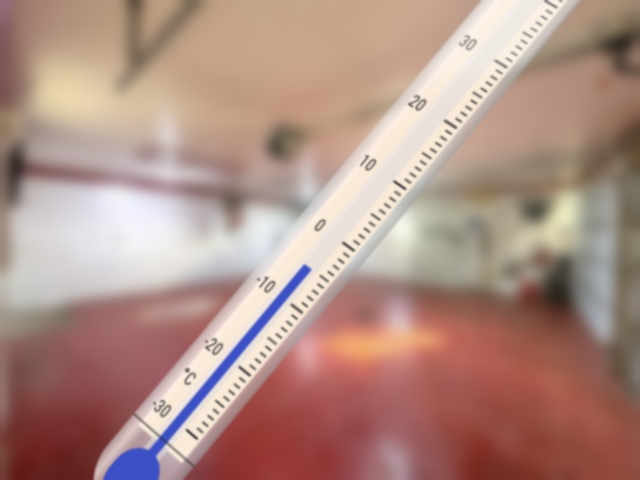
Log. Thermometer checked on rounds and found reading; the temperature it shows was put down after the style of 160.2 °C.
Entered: -5 °C
